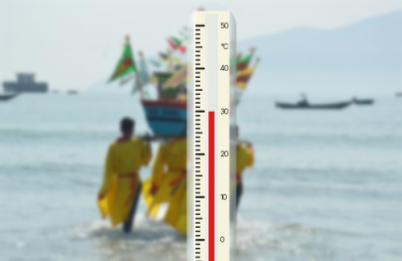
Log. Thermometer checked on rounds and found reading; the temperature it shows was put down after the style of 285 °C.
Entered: 30 °C
